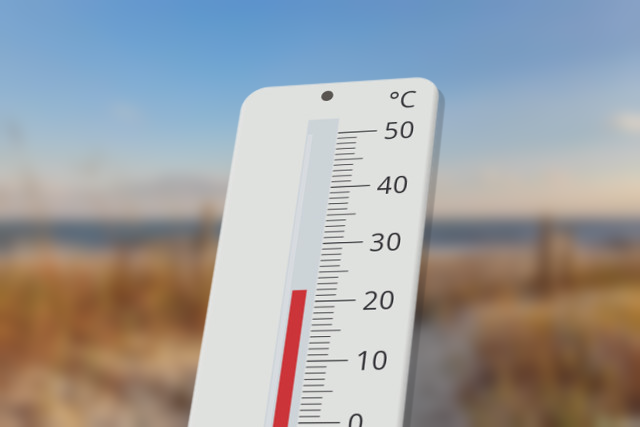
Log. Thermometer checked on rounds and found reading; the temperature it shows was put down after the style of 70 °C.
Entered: 22 °C
